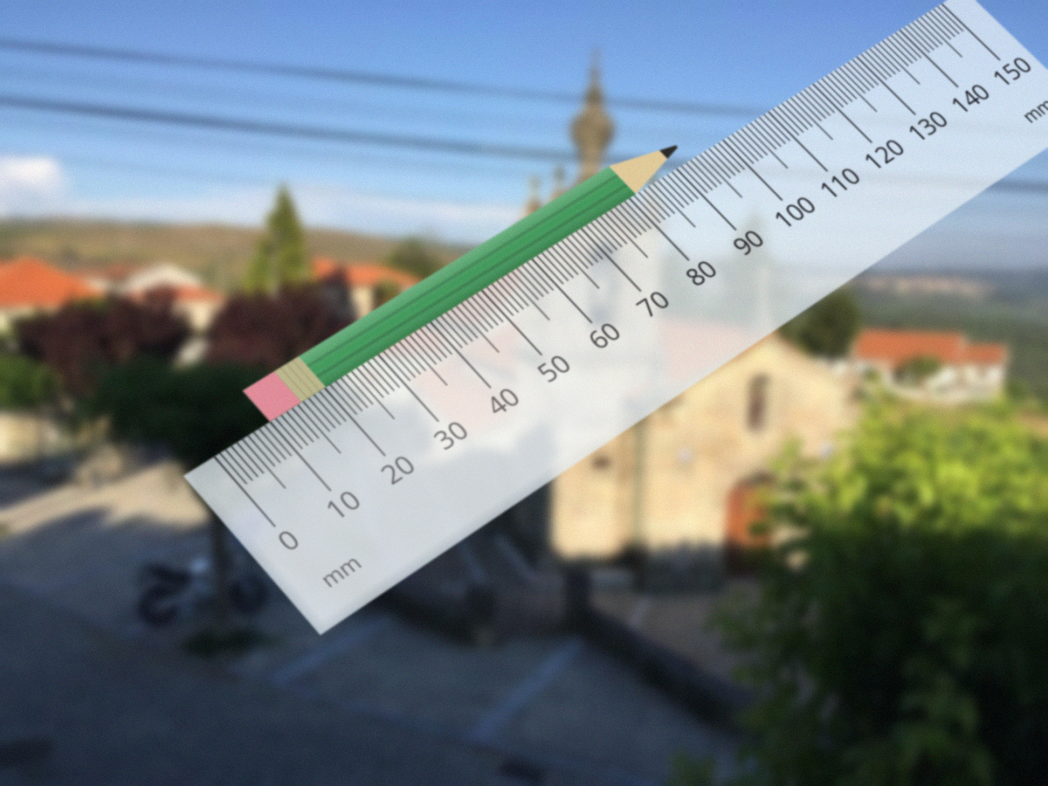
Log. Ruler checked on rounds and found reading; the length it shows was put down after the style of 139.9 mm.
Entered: 83 mm
